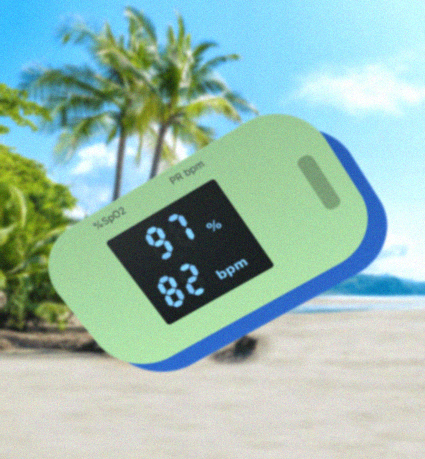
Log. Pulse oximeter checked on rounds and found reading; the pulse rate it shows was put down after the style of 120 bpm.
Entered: 82 bpm
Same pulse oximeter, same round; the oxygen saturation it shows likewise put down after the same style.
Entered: 97 %
